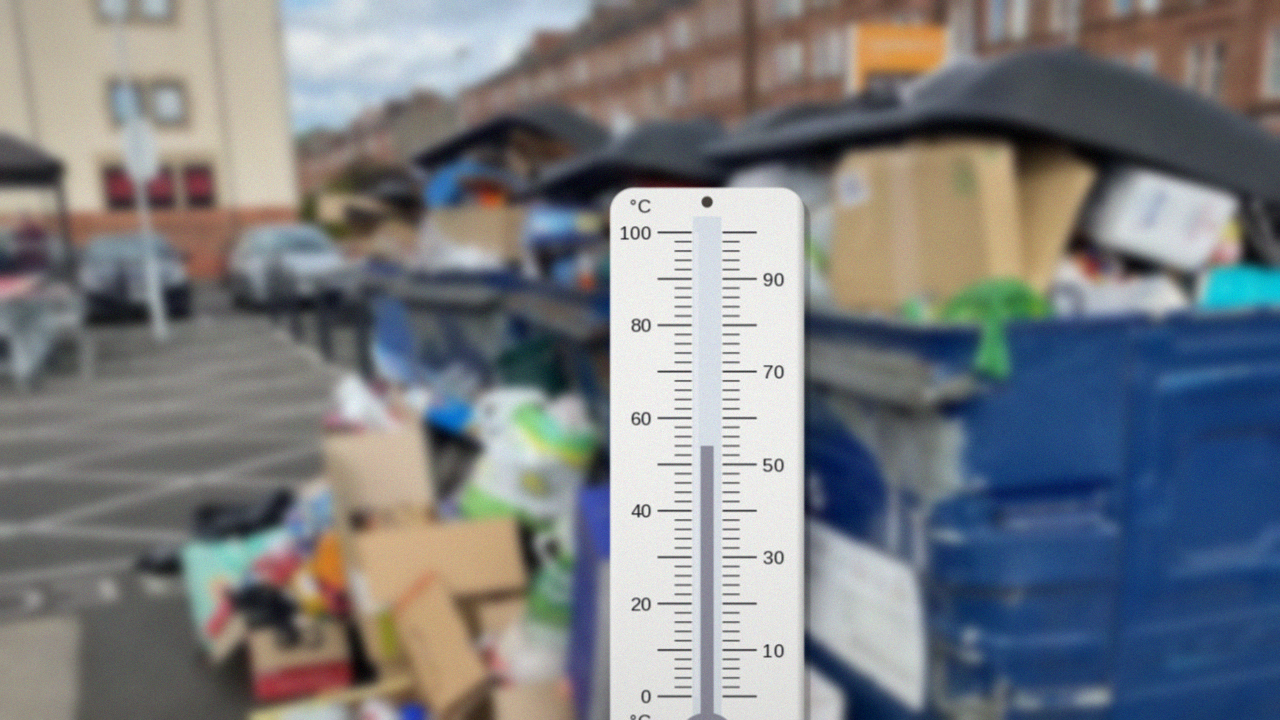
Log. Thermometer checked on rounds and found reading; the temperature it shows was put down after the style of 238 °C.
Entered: 54 °C
